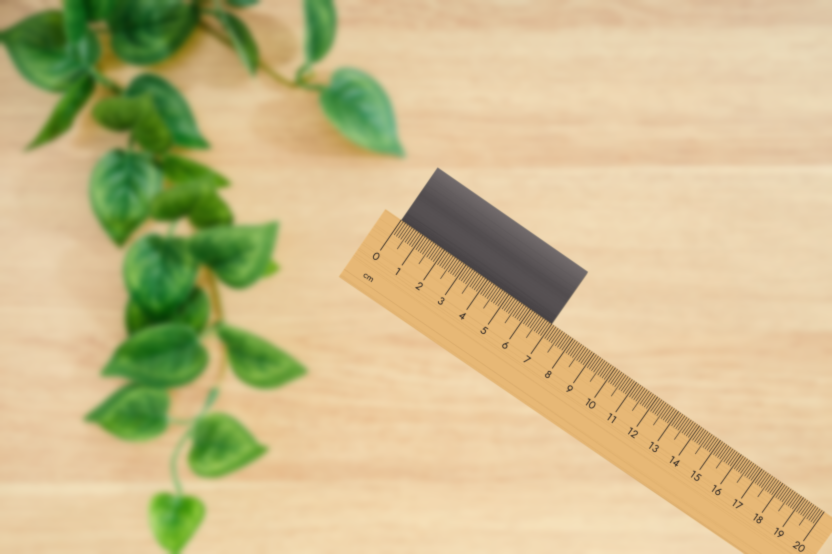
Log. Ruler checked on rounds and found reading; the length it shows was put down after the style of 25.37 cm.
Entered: 7 cm
